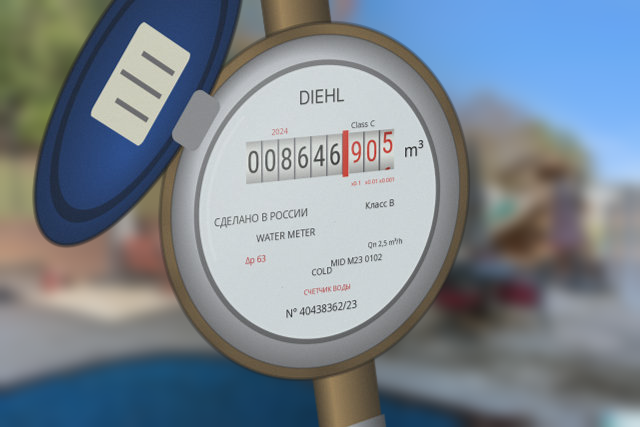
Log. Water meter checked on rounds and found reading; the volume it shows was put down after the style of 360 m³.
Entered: 8646.905 m³
